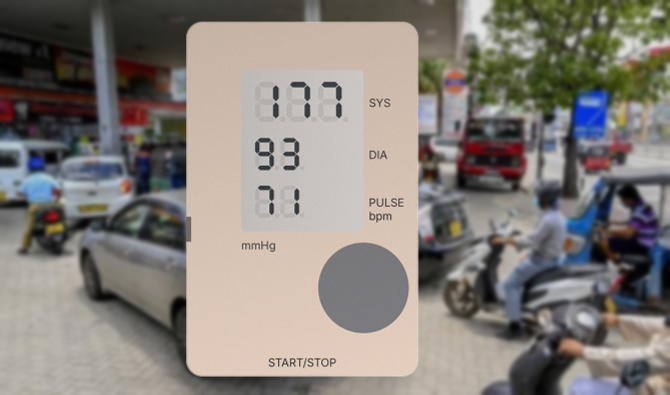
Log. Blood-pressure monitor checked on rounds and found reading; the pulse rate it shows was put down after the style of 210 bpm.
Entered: 71 bpm
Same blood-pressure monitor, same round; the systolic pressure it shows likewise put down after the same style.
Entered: 177 mmHg
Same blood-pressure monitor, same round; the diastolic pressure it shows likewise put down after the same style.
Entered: 93 mmHg
